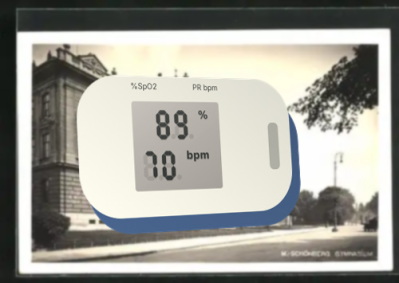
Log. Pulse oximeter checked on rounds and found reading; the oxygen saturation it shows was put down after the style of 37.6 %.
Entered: 89 %
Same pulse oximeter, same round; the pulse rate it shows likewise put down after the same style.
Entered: 70 bpm
